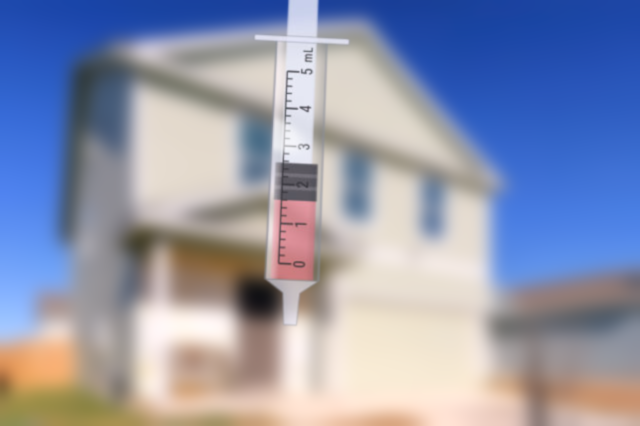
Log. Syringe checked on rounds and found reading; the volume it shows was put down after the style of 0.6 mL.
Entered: 1.6 mL
